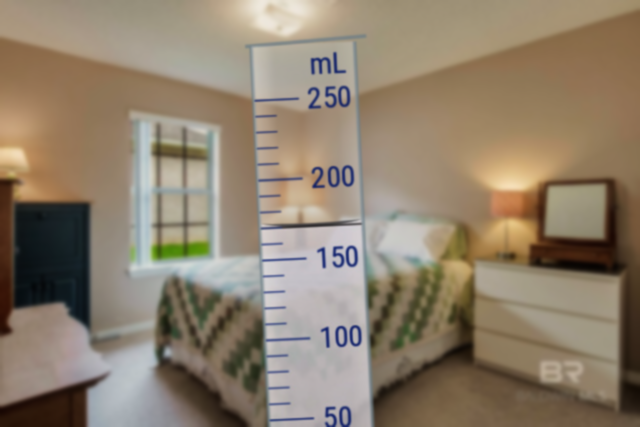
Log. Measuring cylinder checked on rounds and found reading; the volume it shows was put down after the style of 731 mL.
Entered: 170 mL
